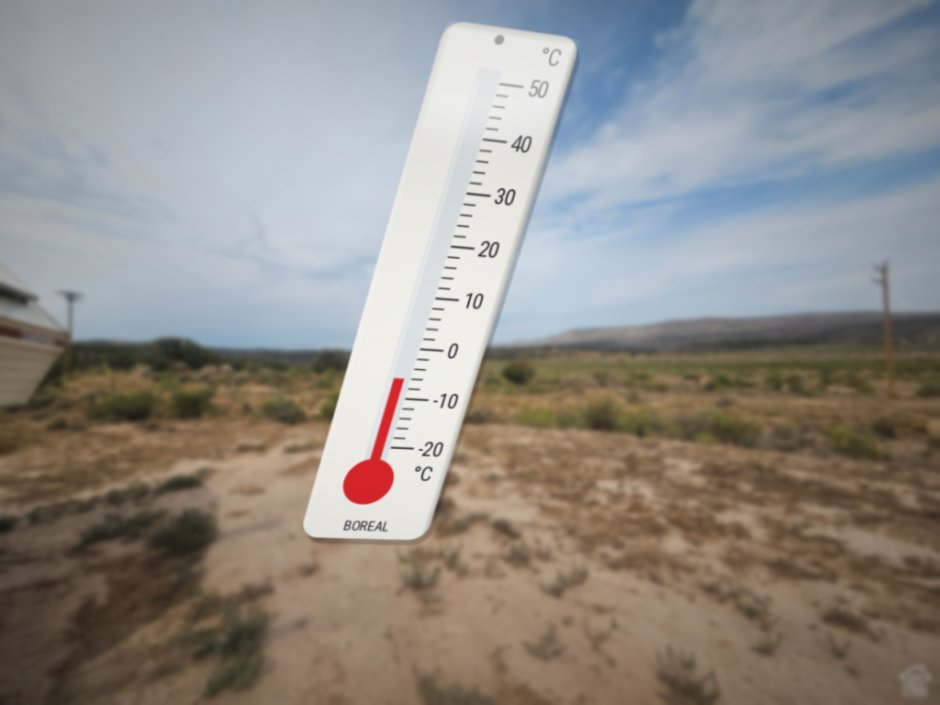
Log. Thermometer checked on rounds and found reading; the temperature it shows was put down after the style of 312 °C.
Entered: -6 °C
